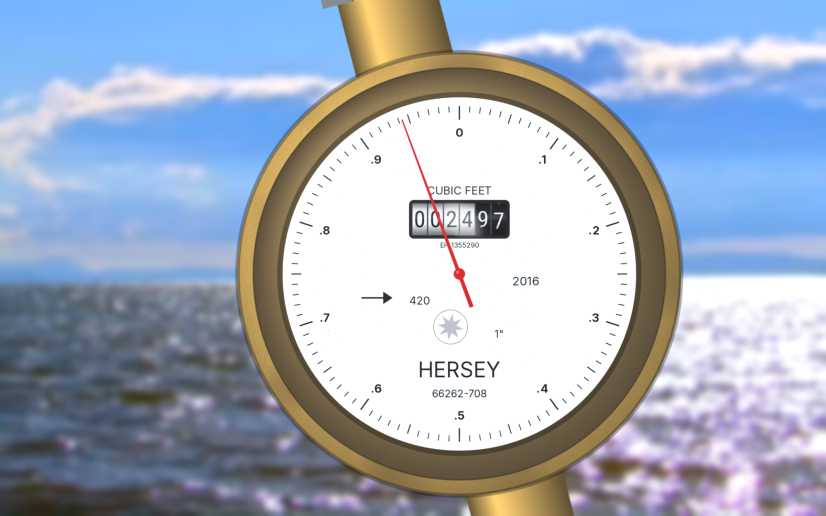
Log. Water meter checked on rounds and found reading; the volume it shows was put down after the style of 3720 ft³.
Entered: 2496.94 ft³
